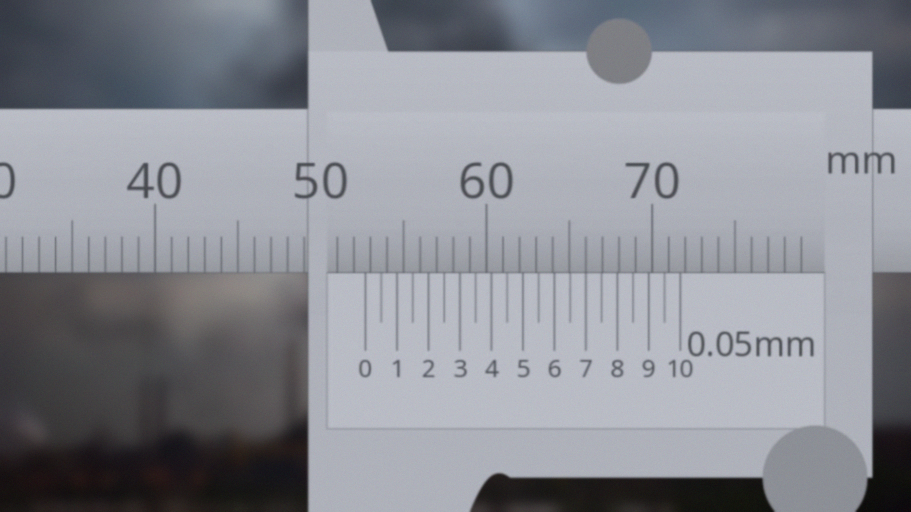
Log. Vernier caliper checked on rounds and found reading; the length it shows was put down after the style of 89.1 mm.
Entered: 52.7 mm
